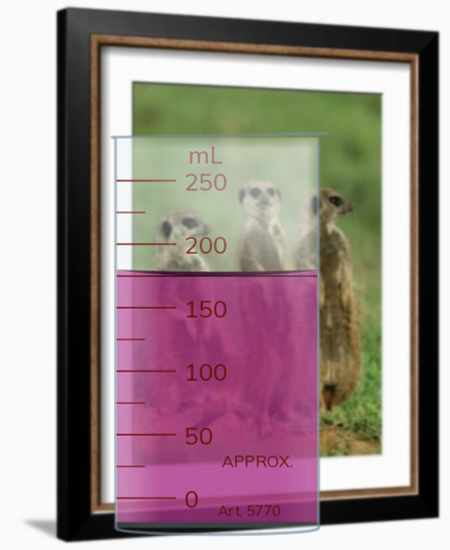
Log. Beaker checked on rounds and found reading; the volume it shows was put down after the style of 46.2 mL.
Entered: 175 mL
